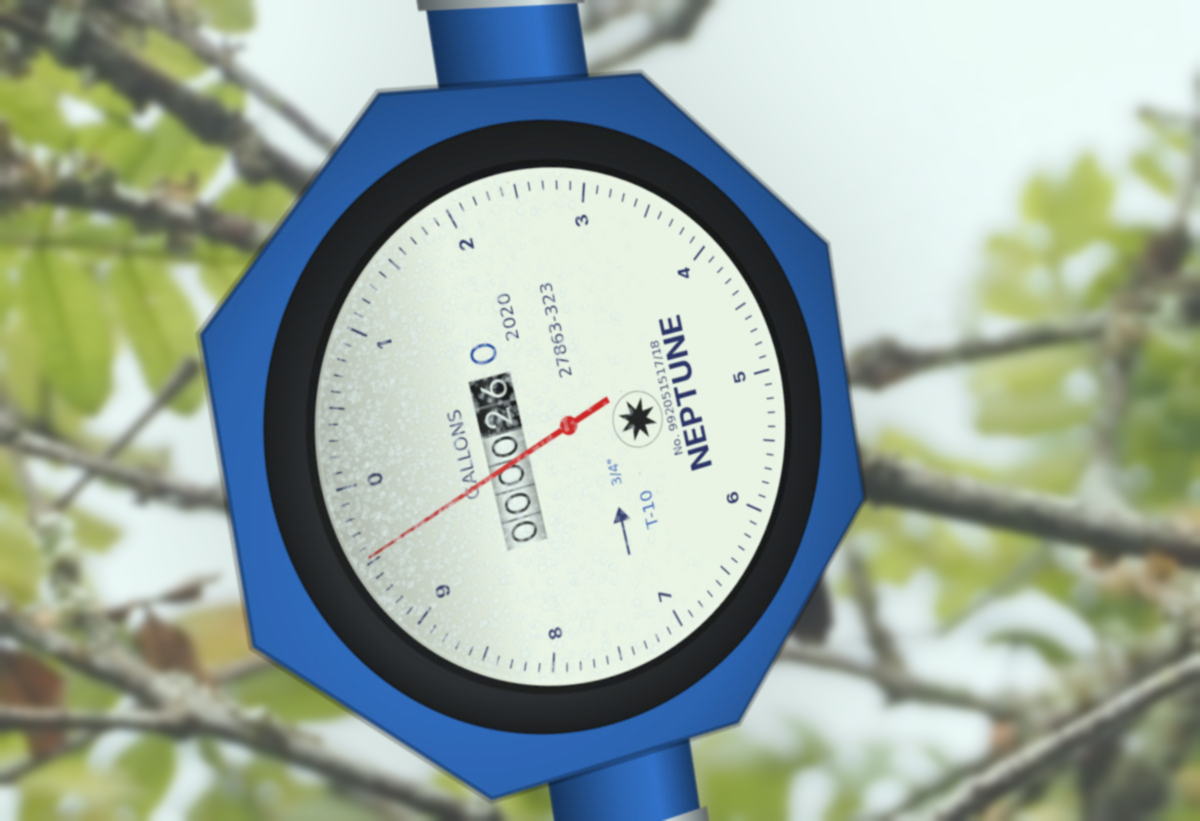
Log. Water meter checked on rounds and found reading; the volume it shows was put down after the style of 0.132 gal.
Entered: 259.5 gal
